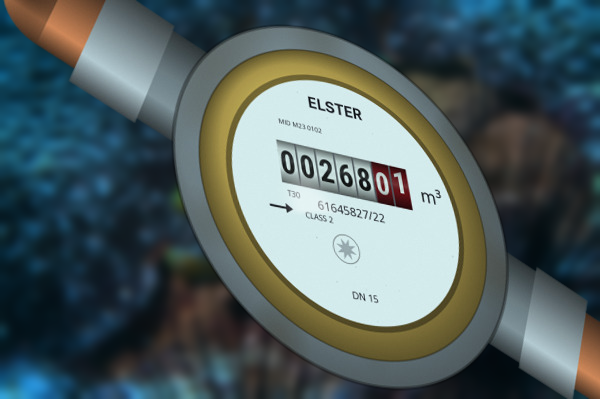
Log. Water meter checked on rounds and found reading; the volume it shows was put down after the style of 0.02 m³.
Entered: 268.01 m³
